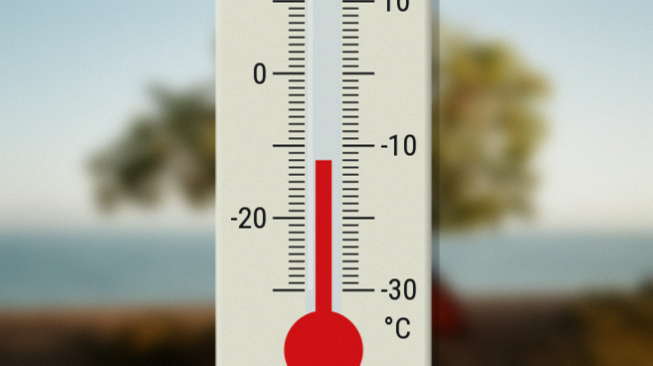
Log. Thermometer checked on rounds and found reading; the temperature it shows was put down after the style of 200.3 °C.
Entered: -12 °C
